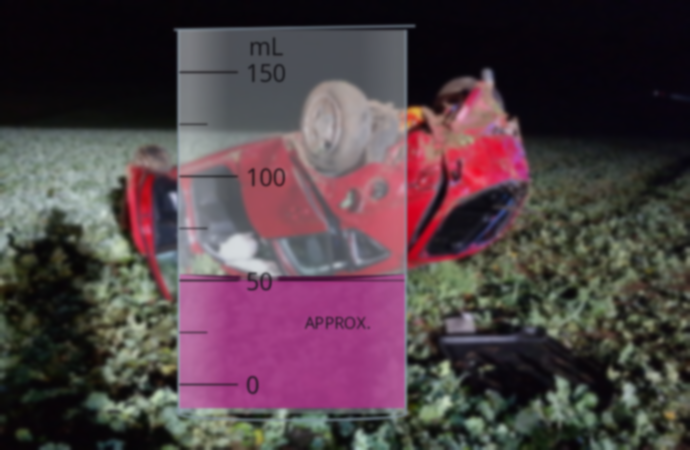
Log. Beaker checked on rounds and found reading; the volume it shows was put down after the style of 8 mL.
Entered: 50 mL
